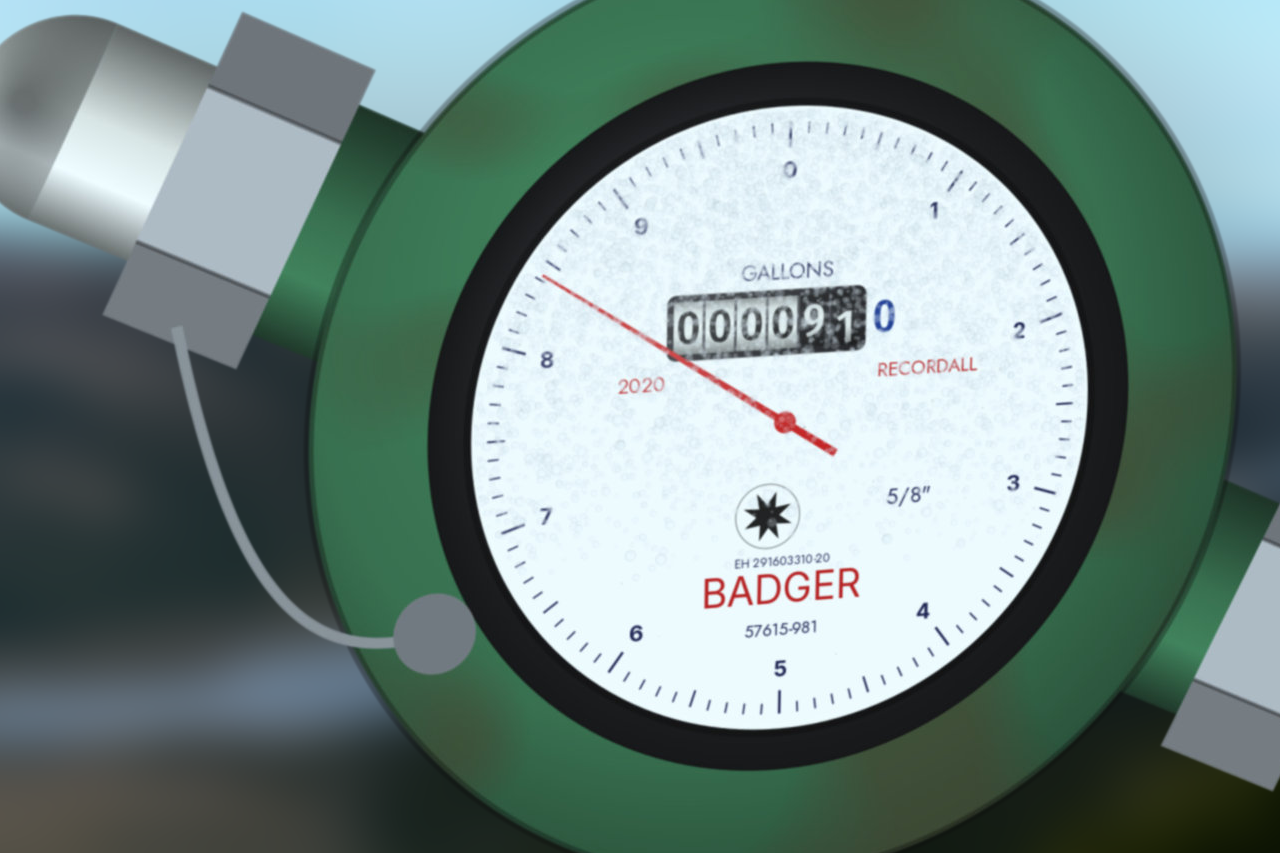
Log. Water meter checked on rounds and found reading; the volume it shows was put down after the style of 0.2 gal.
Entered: 908.4 gal
